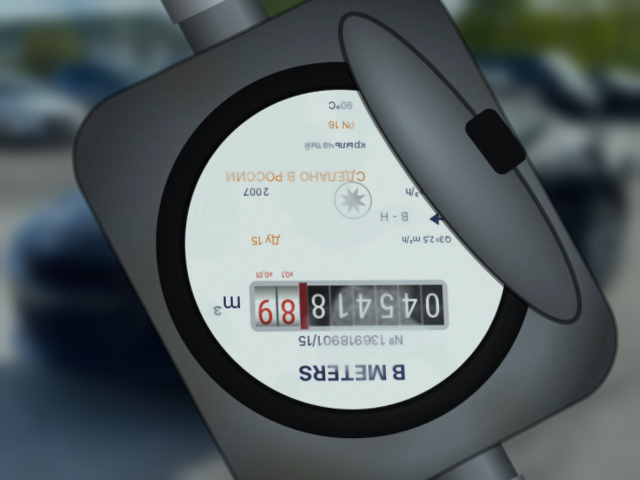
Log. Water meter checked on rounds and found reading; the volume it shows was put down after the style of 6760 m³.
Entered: 45418.89 m³
